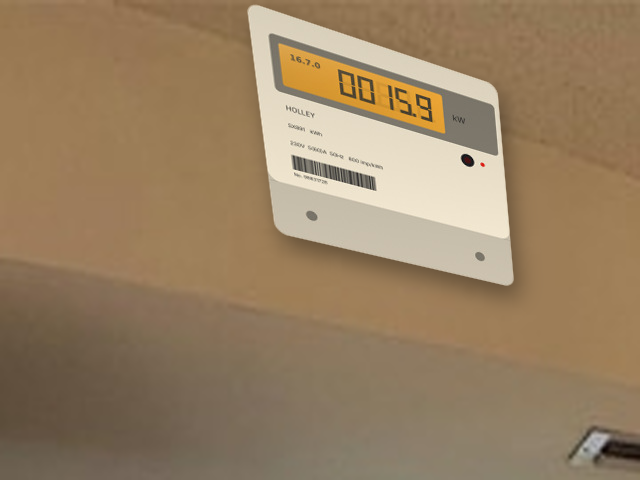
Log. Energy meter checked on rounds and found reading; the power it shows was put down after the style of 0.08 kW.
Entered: 15.9 kW
